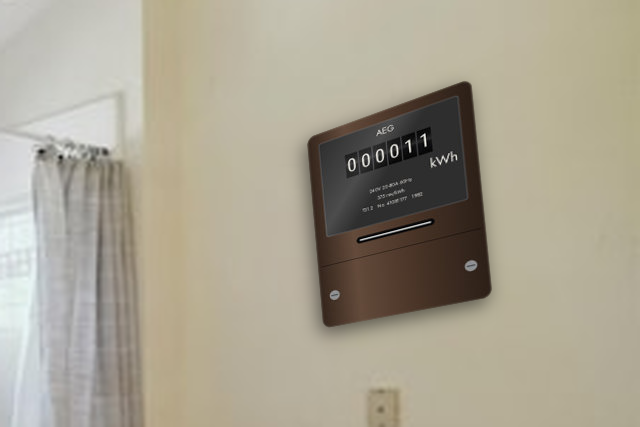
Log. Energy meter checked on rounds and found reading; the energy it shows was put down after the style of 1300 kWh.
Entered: 11 kWh
